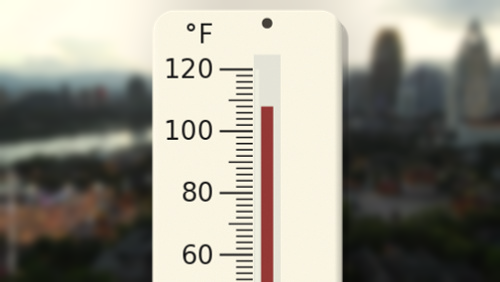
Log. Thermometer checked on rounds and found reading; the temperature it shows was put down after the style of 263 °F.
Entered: 108 °F
